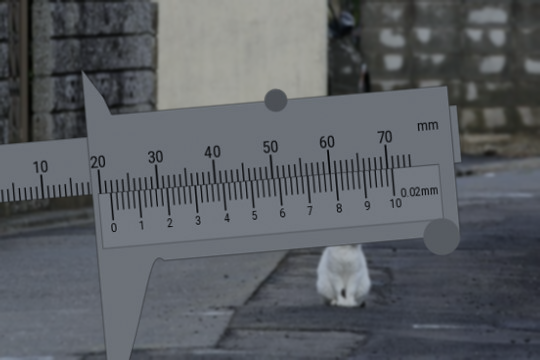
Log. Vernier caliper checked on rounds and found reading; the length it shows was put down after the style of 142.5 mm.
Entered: 21.8 mm
